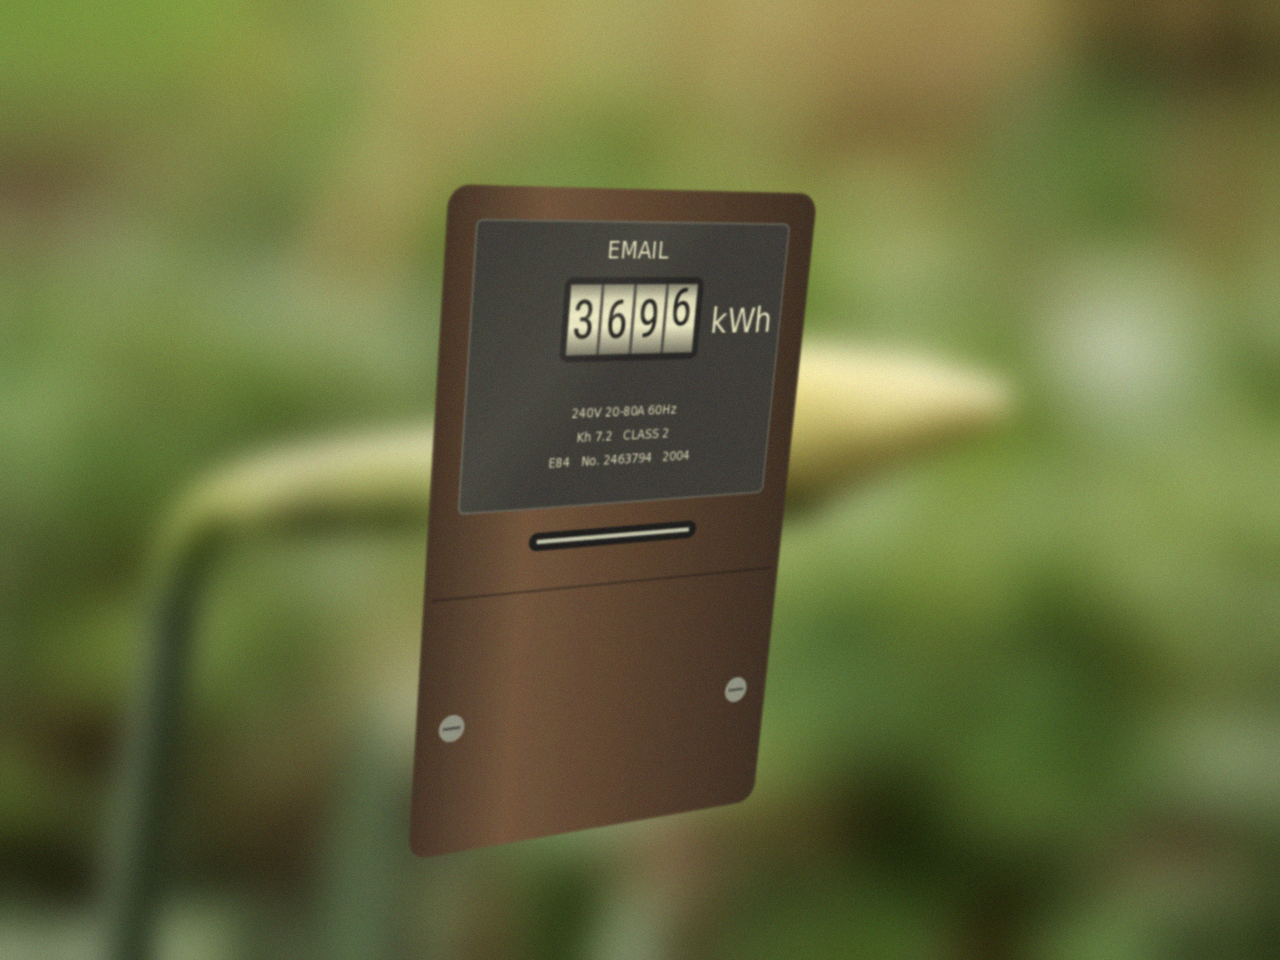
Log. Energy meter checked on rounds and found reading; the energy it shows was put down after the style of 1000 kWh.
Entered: 3696 kWh
